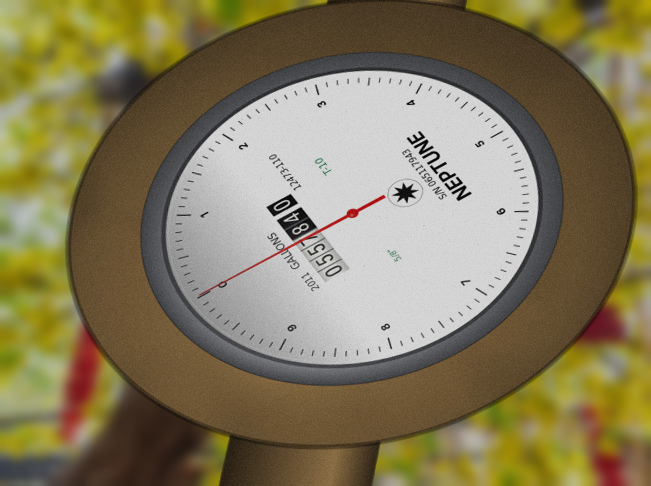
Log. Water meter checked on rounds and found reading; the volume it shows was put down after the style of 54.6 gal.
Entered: 557840.0 gal
